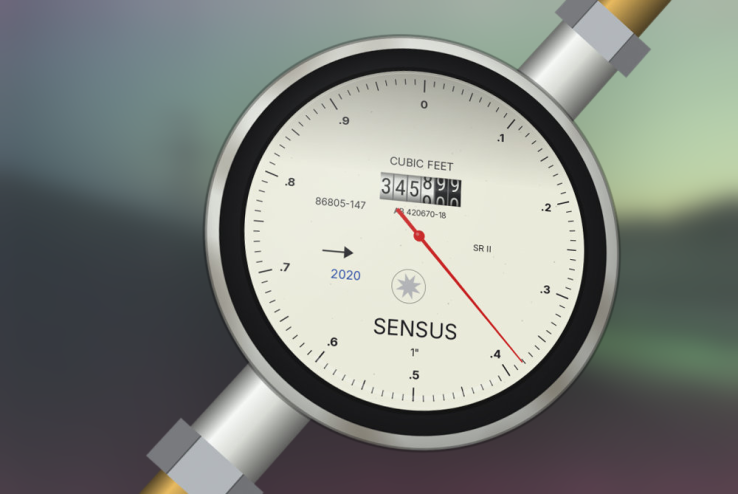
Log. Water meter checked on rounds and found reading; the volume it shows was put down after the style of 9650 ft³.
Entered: 345899.38 ft³
